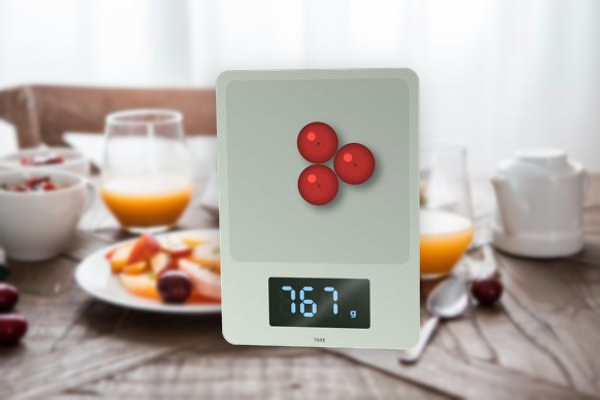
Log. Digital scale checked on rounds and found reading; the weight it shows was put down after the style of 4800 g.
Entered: 767 g
